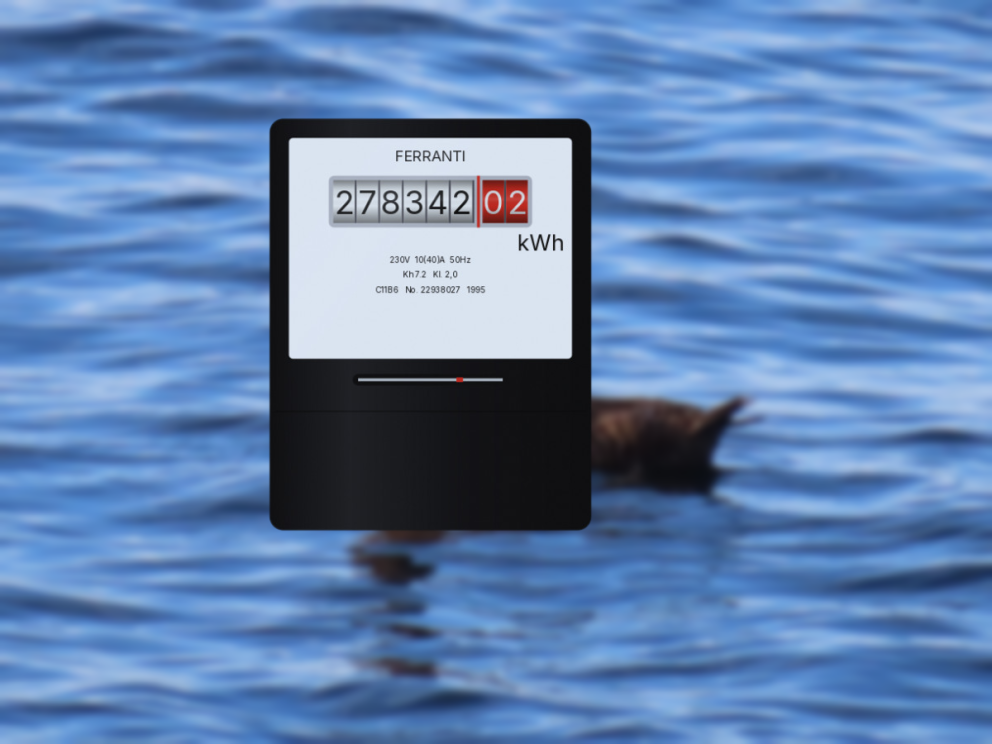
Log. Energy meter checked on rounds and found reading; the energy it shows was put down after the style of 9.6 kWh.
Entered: 278342.02 kWh
